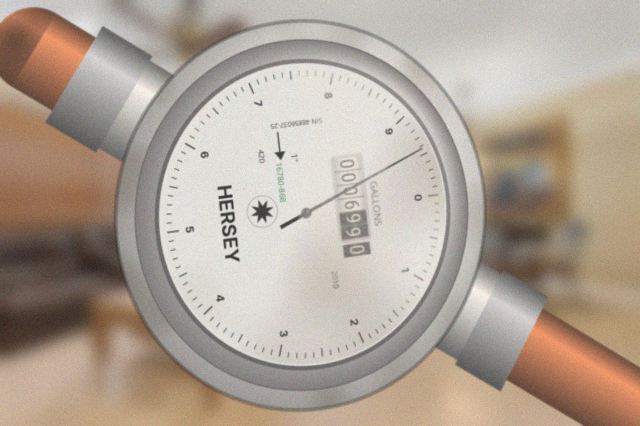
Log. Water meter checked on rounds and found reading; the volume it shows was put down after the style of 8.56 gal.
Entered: 6989.4 gal
